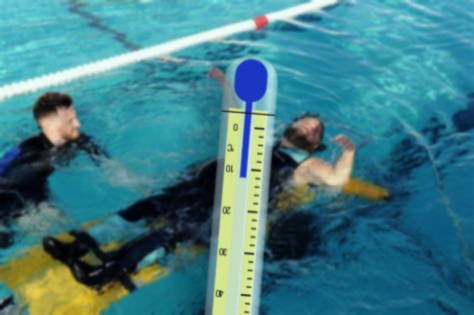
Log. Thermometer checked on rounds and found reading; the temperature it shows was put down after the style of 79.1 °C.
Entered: 12 °C
